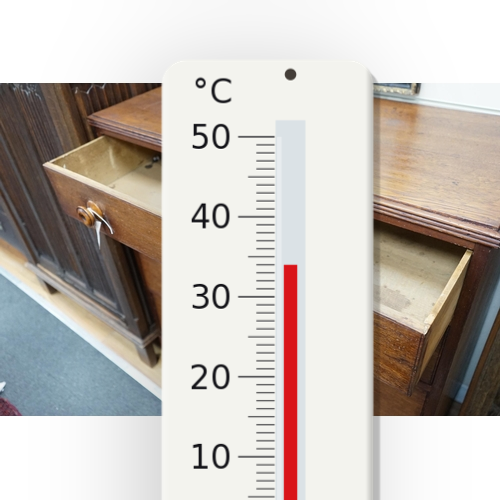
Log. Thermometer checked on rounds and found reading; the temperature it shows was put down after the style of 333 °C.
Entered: 34 °C
